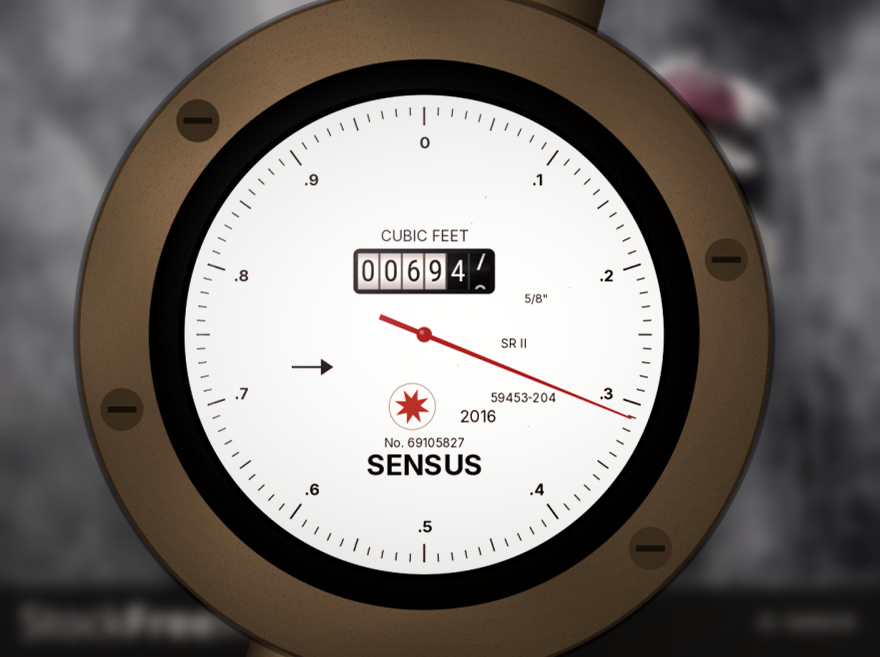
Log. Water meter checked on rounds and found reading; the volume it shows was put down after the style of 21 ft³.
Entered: 6947.31 ft³
